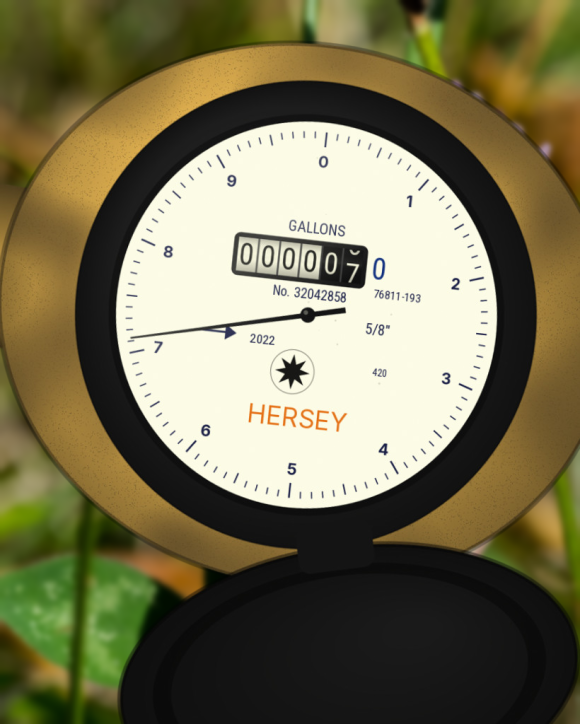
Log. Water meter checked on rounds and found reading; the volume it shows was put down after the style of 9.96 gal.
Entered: 67.1 gal
